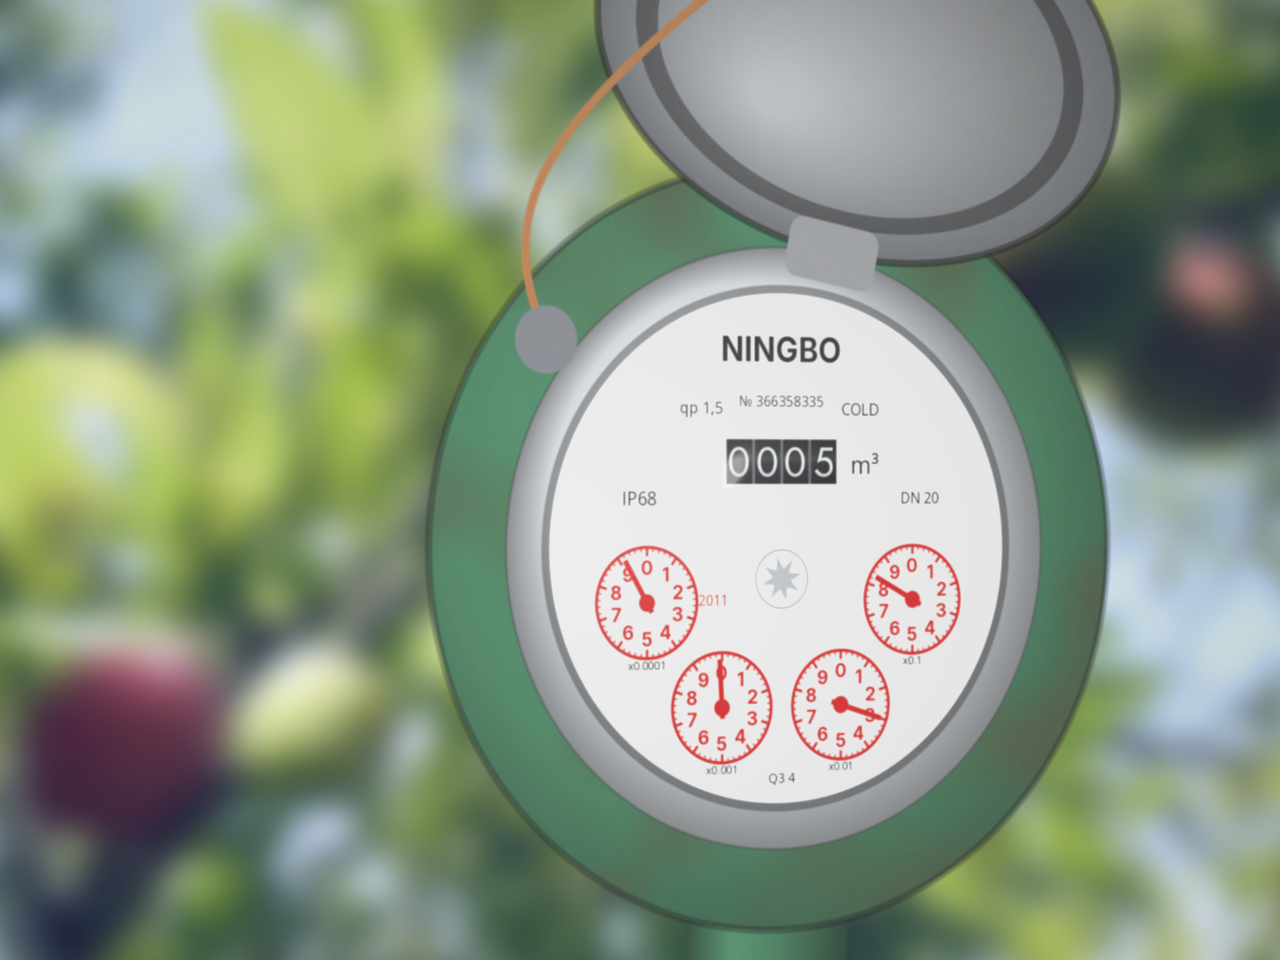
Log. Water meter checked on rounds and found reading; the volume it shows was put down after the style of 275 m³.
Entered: 5.8299 m³
